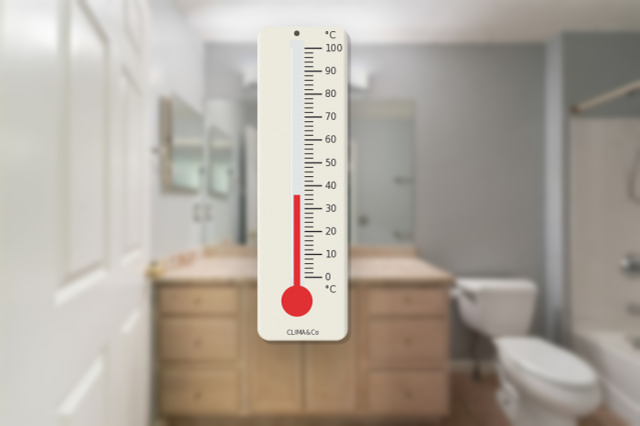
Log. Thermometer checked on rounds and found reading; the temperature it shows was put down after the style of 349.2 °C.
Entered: 36 °C
